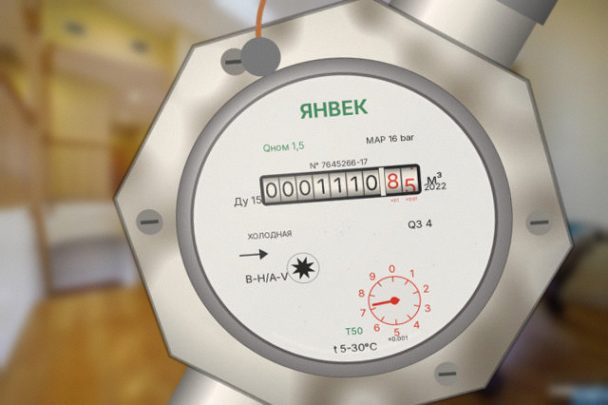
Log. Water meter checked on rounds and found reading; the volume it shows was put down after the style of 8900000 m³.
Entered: 1110.847 m³
